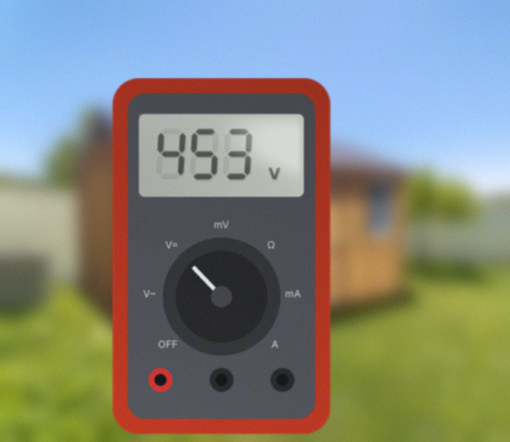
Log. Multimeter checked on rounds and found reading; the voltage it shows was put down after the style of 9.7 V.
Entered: 453 V
